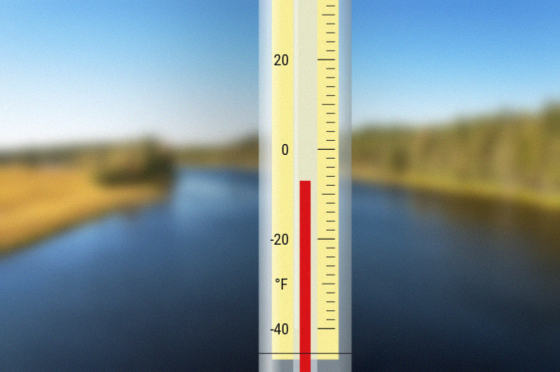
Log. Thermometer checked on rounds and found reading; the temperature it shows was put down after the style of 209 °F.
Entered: -7 °F
